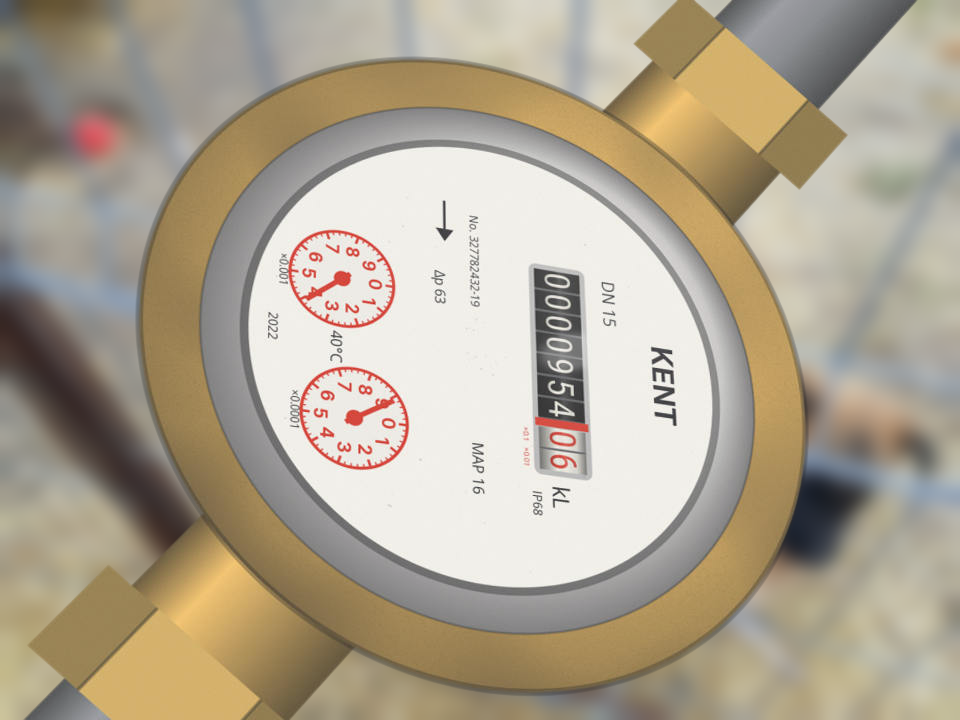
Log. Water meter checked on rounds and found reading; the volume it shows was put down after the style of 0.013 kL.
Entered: 954.0639 kL
